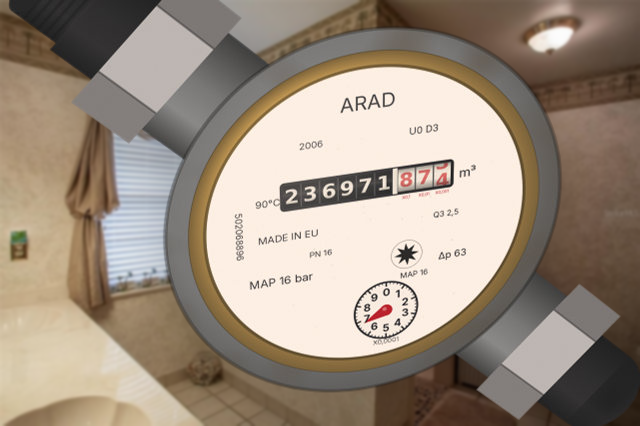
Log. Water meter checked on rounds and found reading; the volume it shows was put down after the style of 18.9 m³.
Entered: 236971.8736 m³
